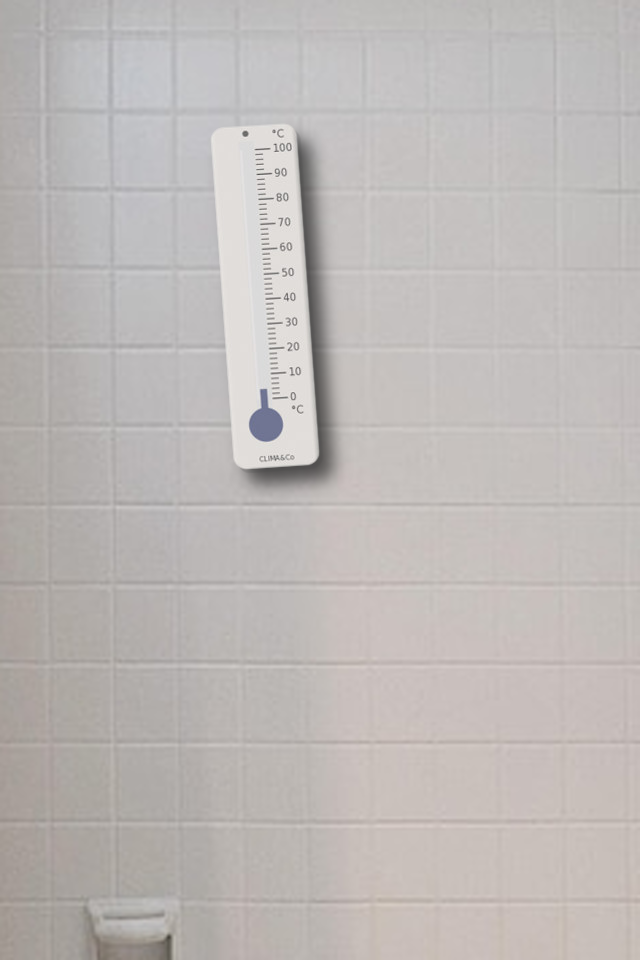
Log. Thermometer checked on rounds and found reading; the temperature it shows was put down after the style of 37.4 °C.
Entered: 4 °C
